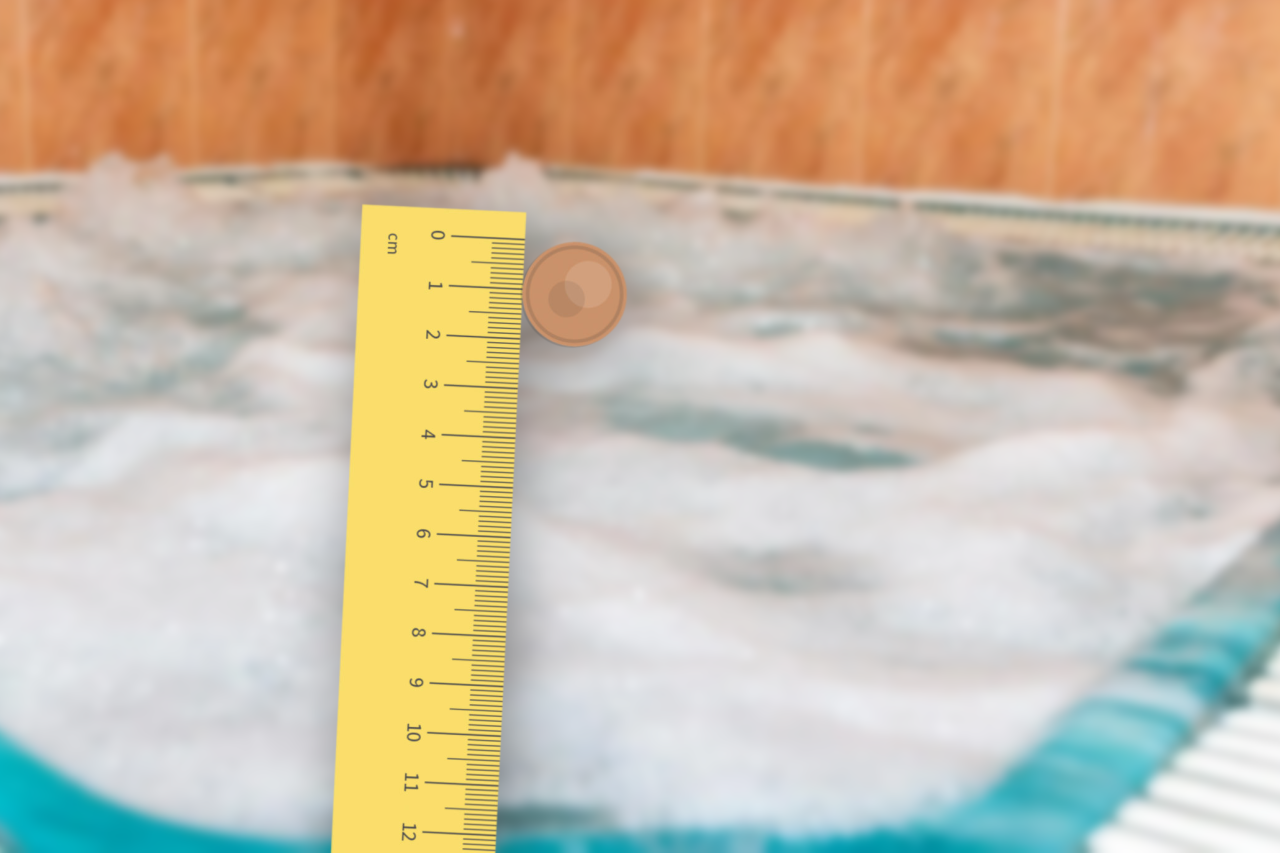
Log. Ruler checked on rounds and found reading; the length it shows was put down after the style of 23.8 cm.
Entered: 2.1 cm
